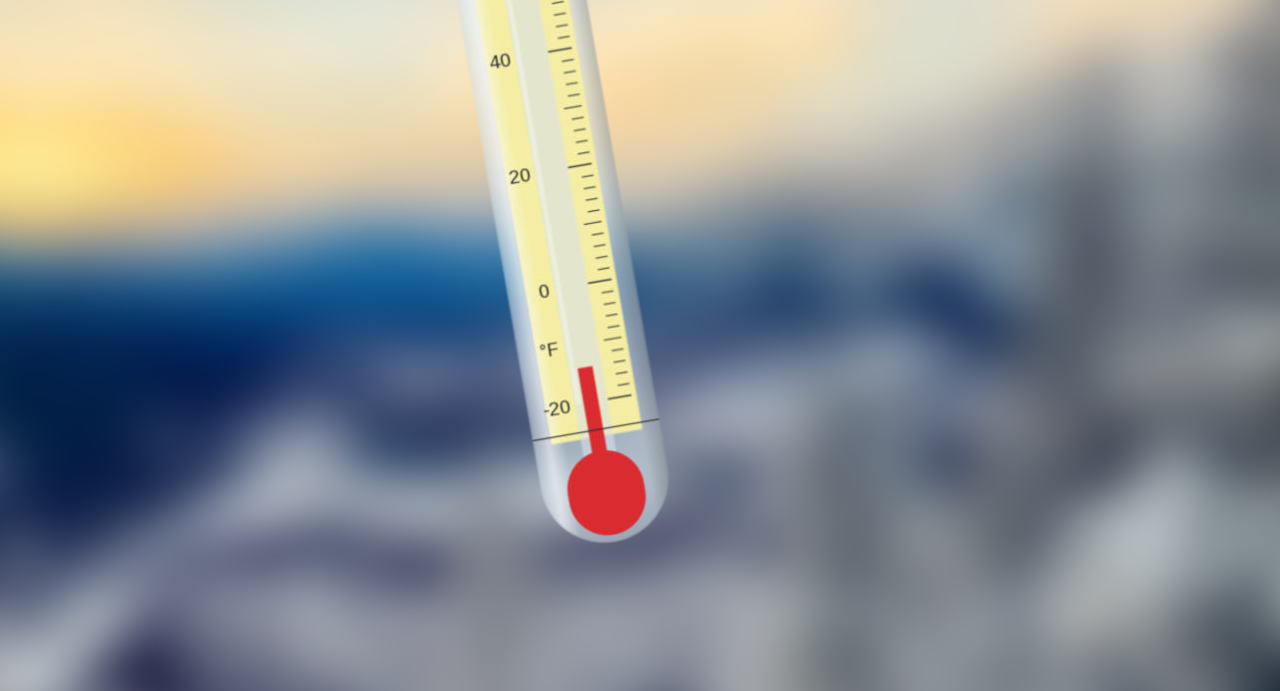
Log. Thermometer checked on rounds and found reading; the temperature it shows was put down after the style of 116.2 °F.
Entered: -14 °F
